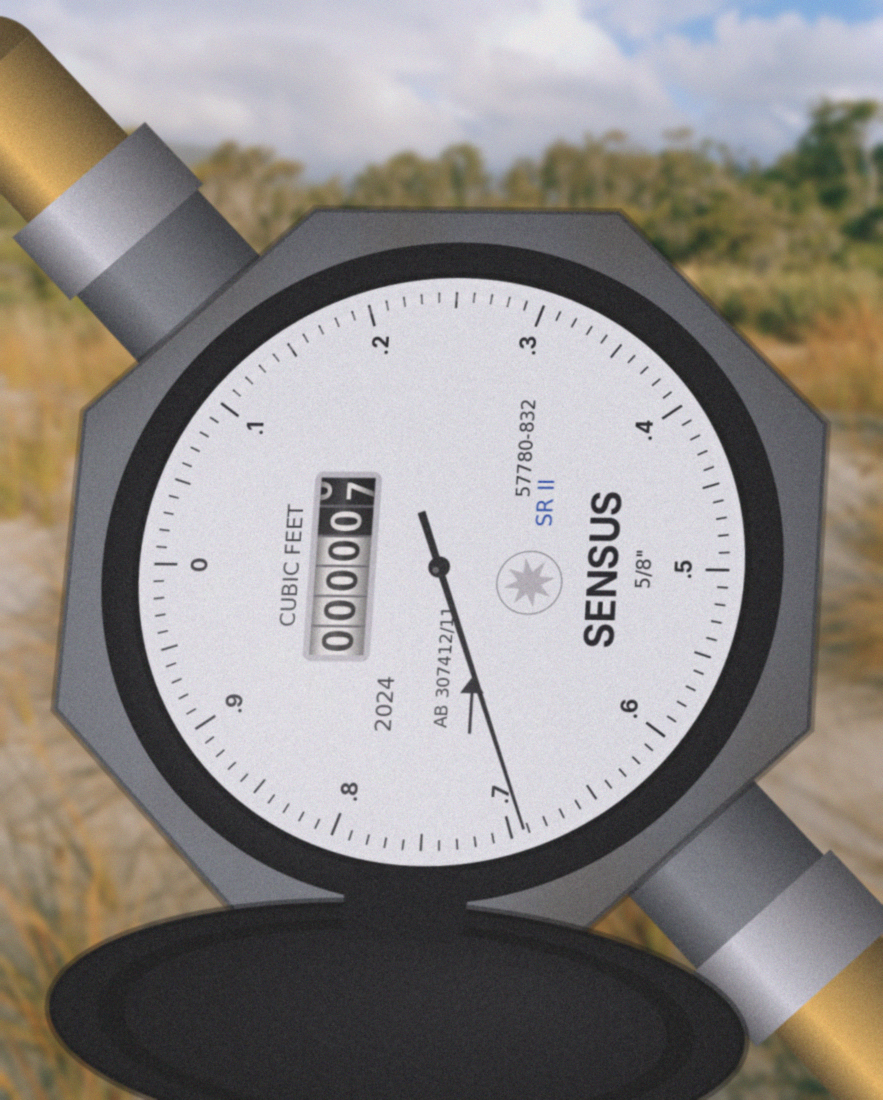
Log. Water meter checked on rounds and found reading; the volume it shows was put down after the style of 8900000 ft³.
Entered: 6.69 ft³
